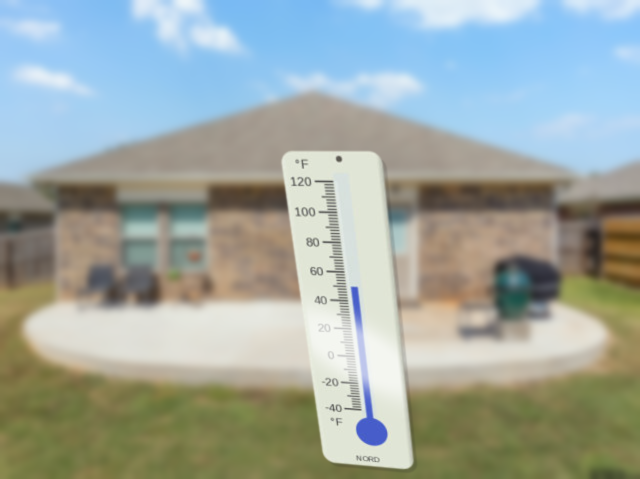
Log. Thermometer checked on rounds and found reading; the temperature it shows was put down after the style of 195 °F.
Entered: 50 °F
